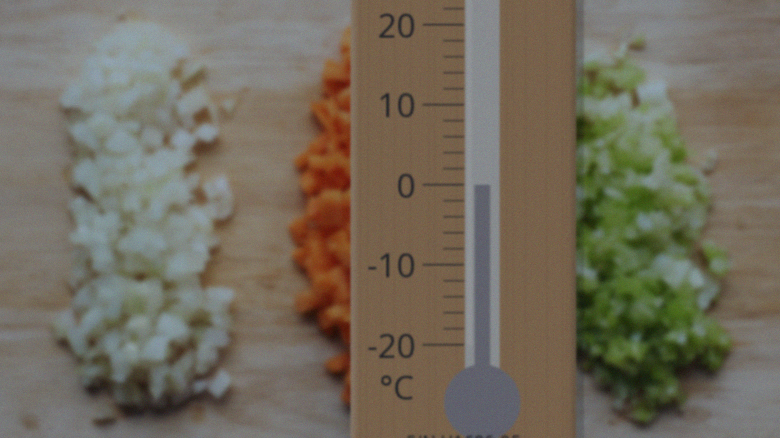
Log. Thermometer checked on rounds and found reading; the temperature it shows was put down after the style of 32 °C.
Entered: 0 °C
